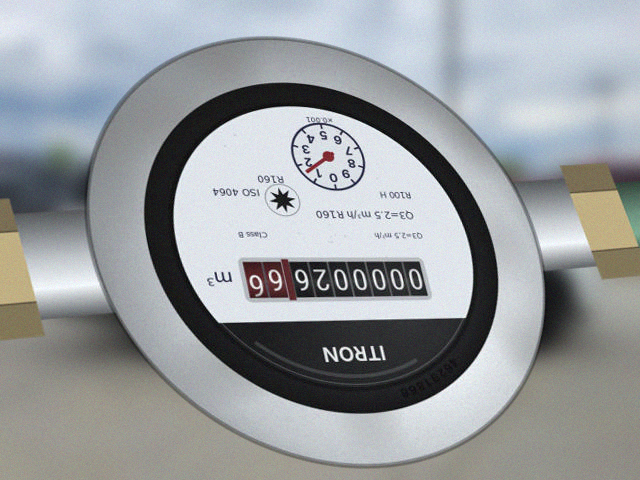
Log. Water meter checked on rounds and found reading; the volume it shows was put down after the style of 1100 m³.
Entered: 26.661 m³
